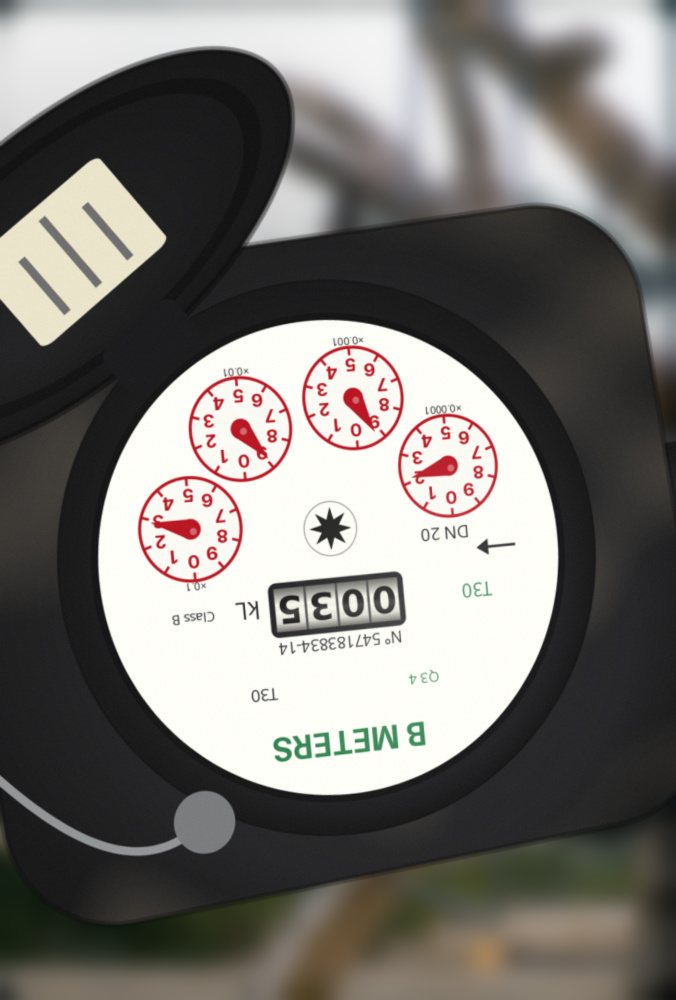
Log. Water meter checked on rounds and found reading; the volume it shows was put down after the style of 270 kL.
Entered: 35.2892 kL
